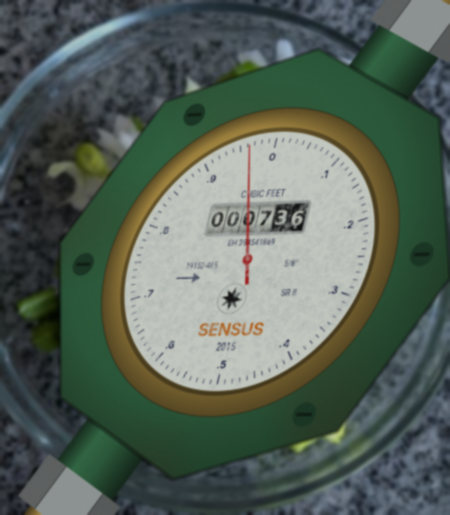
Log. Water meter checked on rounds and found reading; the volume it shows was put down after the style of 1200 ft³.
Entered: 735.96 ft³
